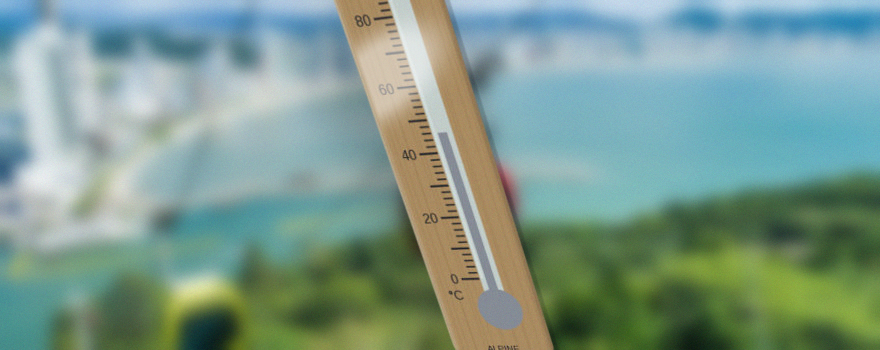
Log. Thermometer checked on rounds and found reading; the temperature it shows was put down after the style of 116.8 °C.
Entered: 46 °C
